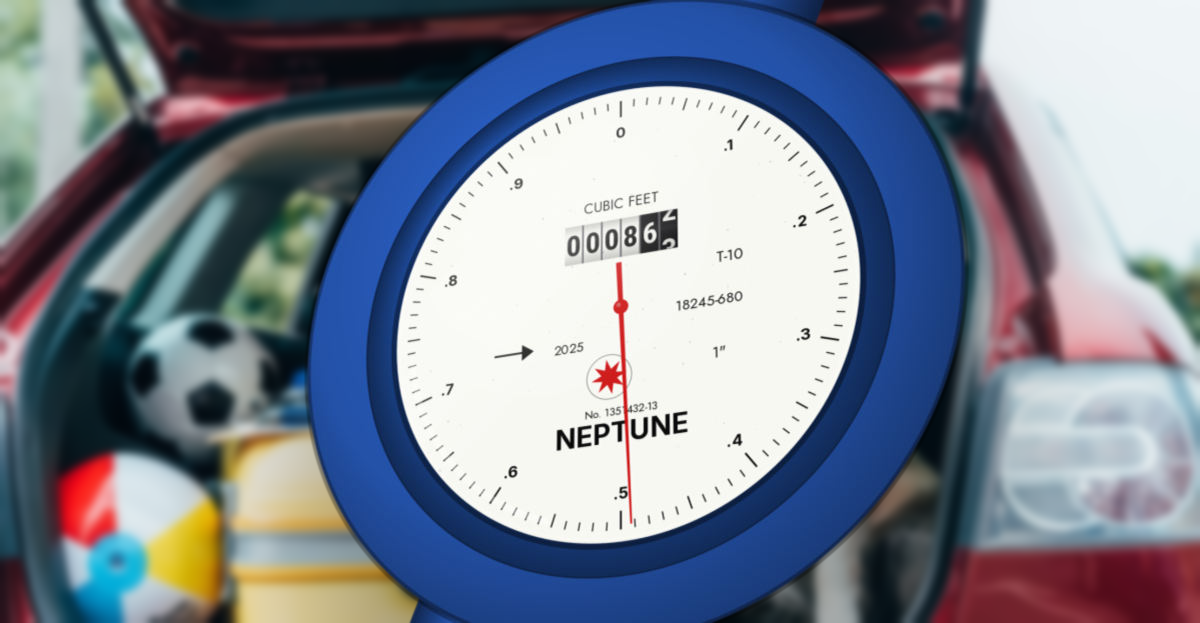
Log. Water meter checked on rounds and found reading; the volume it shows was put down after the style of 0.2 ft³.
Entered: 862.49 ft³
